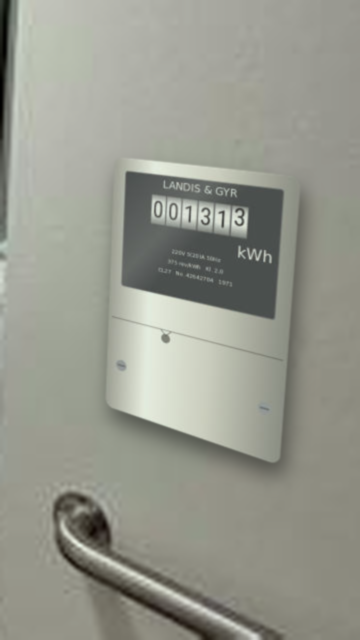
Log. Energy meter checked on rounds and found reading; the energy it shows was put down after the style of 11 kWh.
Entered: 1313 kWh
